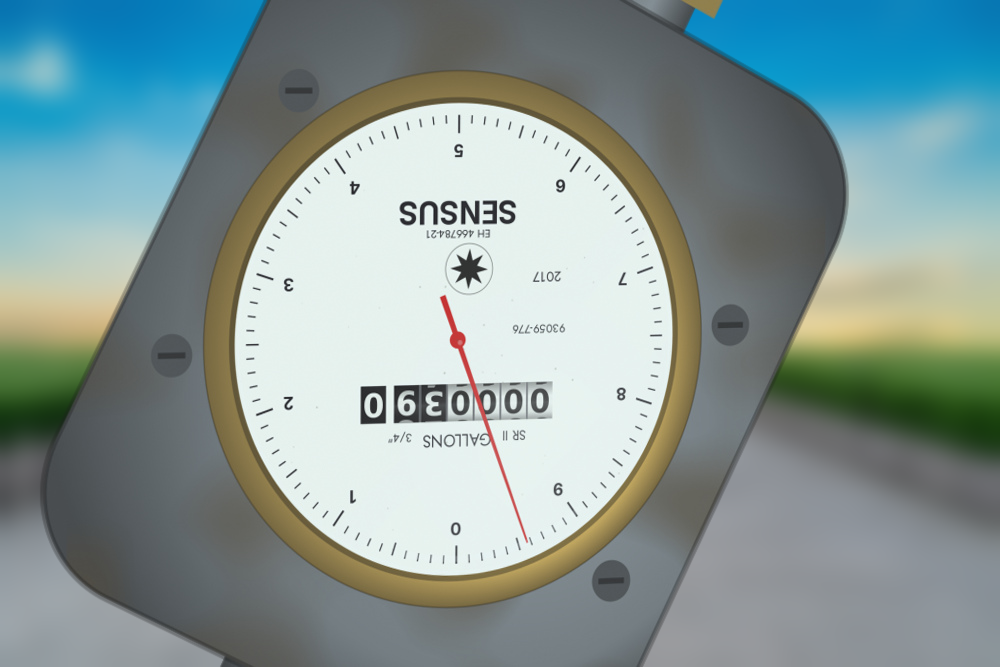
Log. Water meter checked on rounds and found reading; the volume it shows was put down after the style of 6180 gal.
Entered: 389.4 gal
